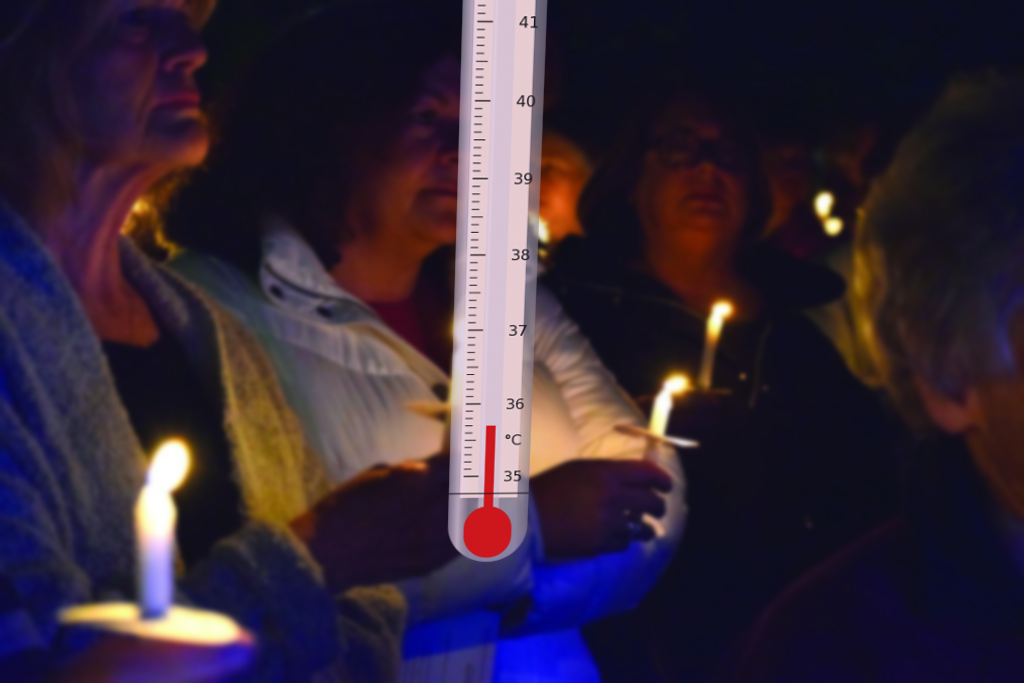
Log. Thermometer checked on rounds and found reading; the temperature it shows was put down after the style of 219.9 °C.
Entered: 35.7 °C
